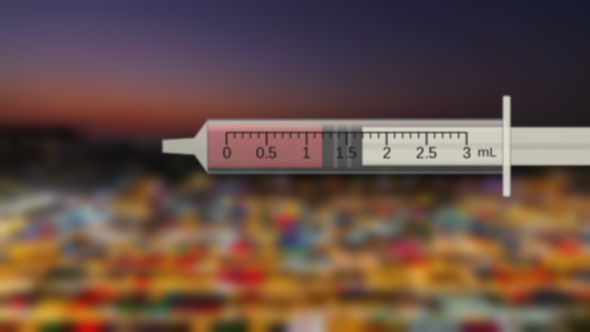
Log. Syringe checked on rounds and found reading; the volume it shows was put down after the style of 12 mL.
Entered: 1.2 mL
